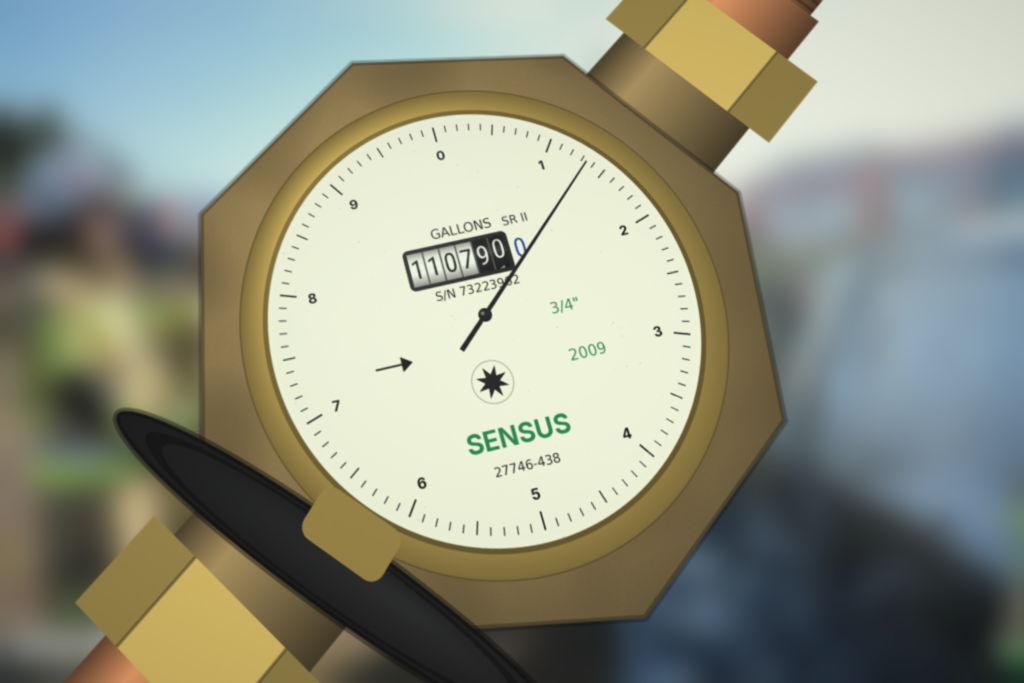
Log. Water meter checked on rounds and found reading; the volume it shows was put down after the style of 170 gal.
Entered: 1107901.3 gal
